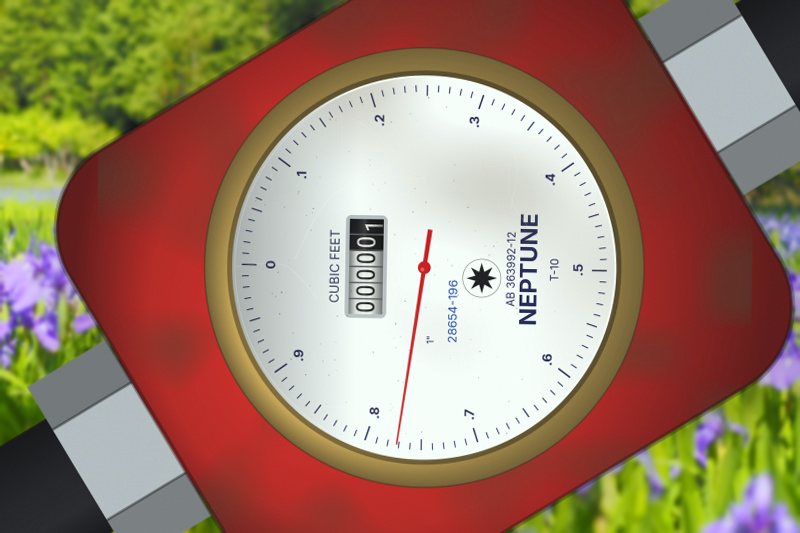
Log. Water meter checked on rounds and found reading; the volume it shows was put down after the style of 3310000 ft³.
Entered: 0.77 ft³
